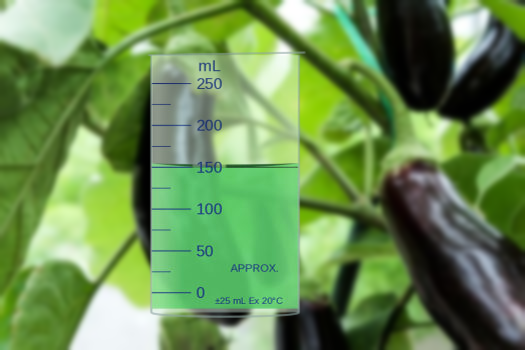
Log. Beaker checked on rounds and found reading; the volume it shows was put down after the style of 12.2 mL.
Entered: 150 mL
